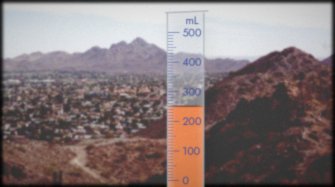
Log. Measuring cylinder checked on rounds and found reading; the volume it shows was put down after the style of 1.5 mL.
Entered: 250 mL
